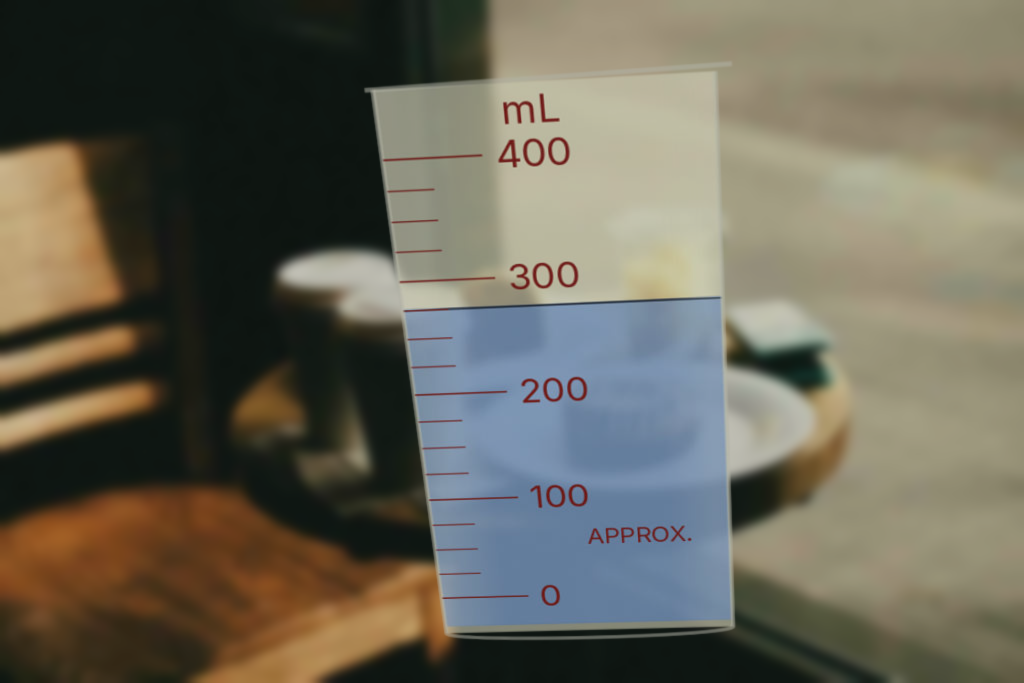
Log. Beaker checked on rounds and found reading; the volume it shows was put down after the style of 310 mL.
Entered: 275 mL
